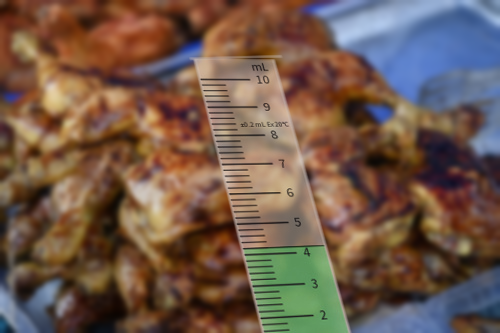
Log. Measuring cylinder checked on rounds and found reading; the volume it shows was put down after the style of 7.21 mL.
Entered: 4.2 mL
